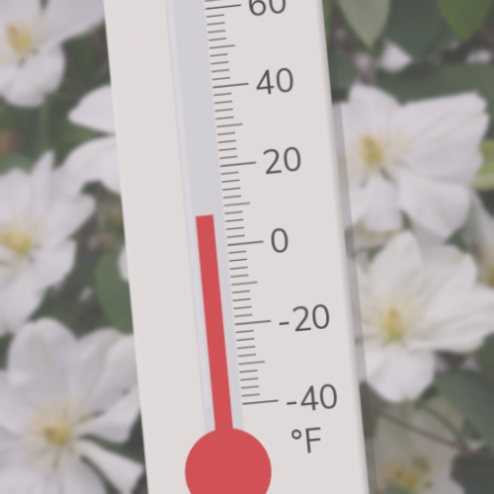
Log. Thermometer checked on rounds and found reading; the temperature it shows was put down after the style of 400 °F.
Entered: 8 °F
